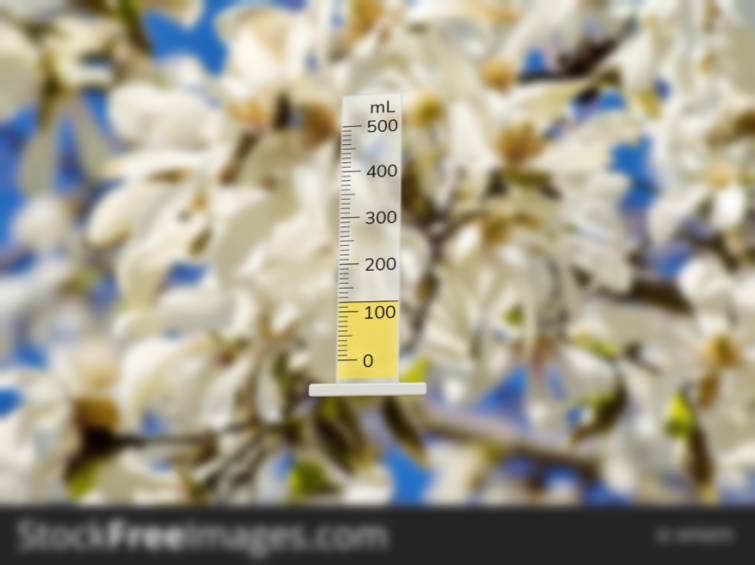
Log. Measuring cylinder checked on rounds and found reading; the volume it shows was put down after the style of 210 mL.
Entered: 120 mL
